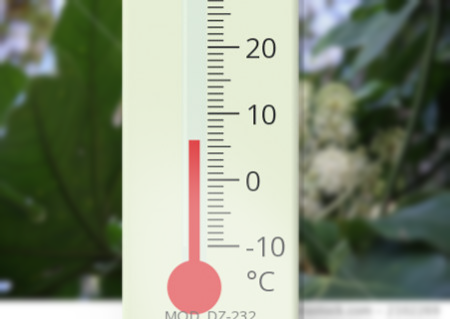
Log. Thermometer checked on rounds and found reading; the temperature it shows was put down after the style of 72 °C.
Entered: 6 °C
